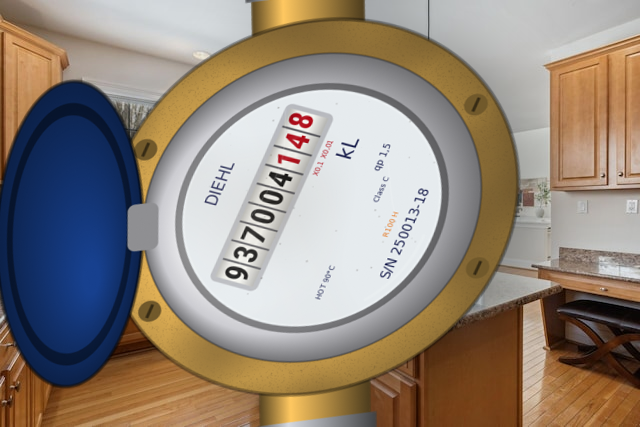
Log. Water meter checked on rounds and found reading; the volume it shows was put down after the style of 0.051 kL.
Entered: 937004.148 kL
